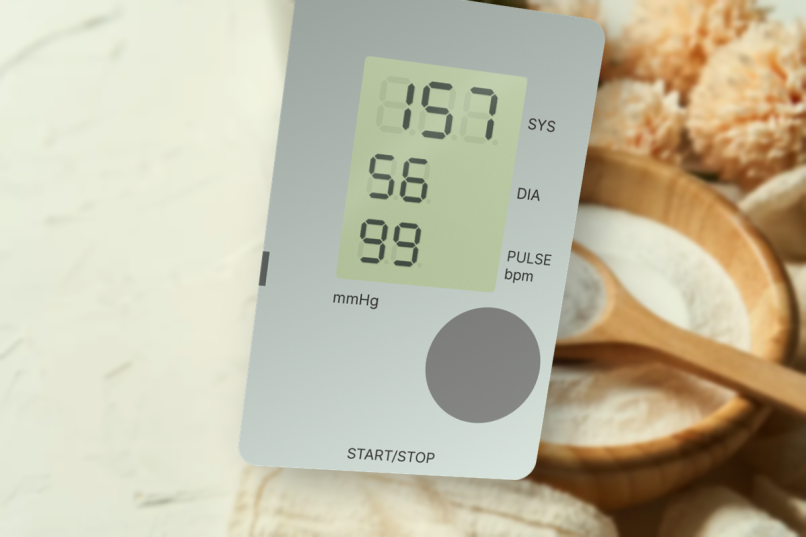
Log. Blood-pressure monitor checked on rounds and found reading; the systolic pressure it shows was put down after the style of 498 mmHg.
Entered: 157 mmHg
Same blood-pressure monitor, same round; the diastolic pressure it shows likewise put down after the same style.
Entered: 56 mmHg
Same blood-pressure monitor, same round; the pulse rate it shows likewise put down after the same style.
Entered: 99 bpm
